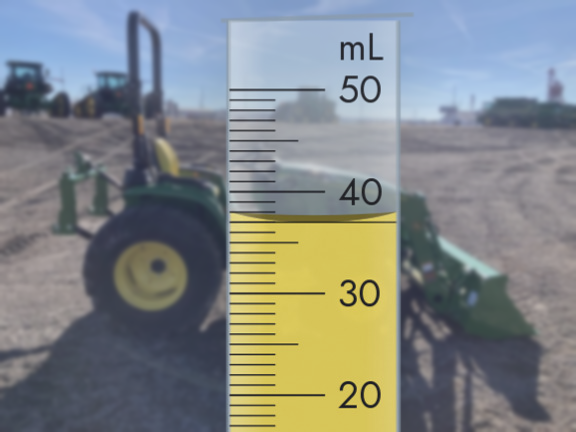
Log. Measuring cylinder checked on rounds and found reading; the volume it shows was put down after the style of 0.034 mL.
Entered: 37 mL
